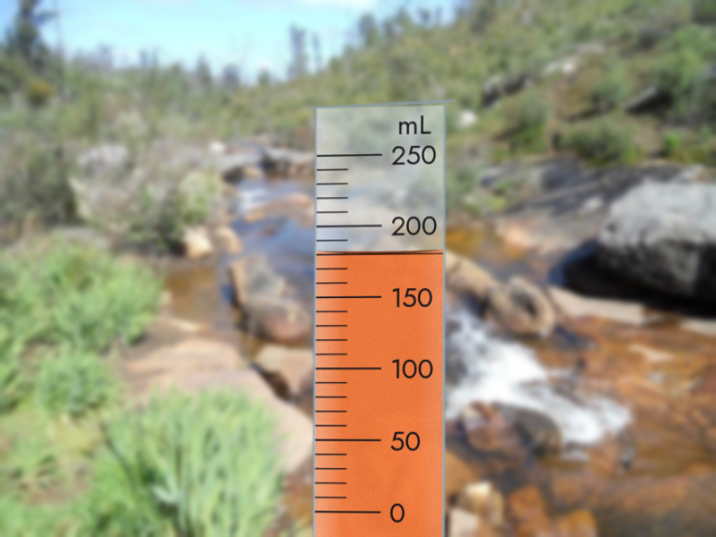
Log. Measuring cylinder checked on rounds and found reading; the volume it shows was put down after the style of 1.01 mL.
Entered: 180 mL
